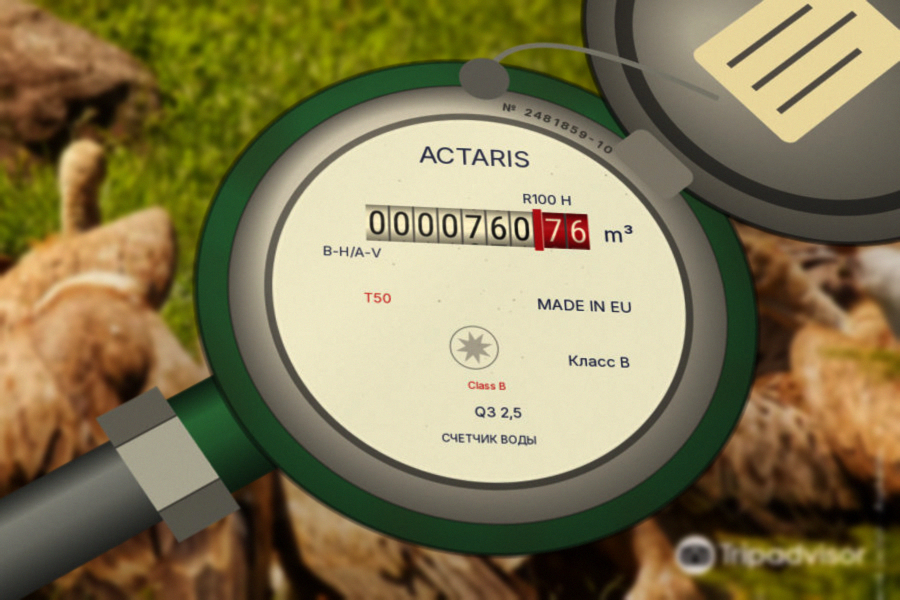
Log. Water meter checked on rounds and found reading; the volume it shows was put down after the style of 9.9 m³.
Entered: 760.76 m³
